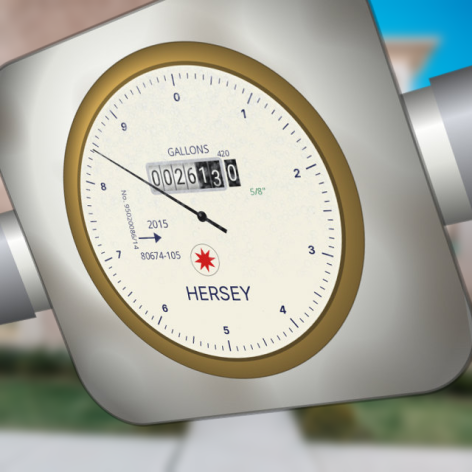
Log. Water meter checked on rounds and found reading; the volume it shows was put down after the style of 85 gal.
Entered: 26128.4 gal
